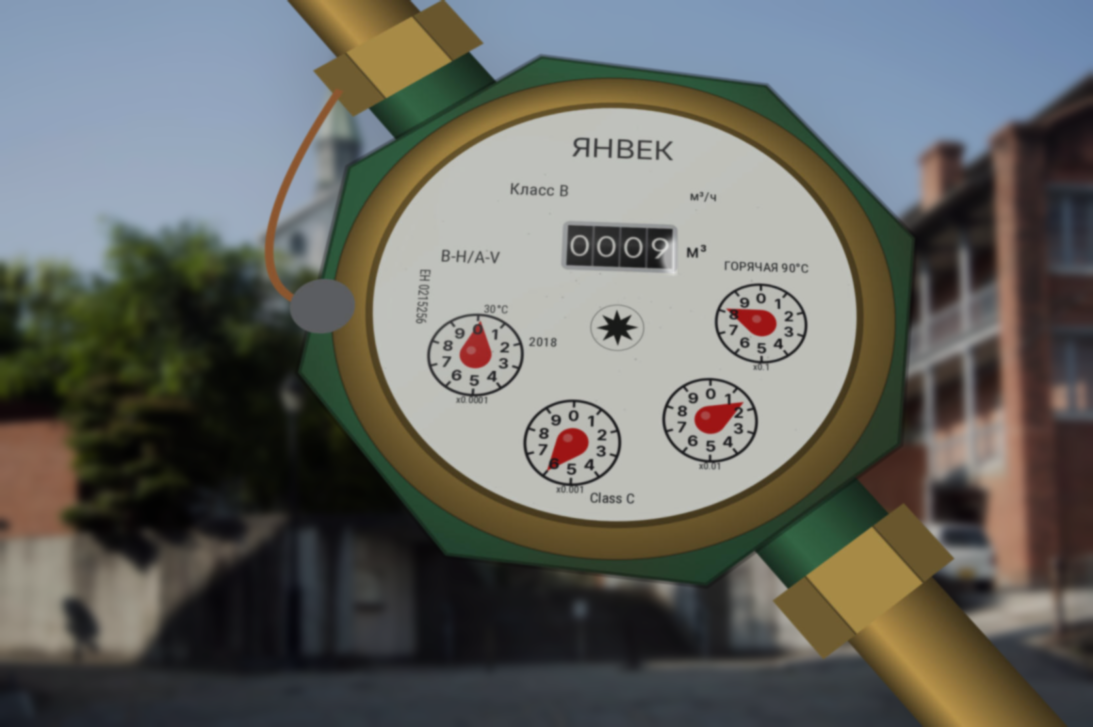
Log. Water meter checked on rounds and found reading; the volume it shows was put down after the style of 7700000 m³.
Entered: 9.8160 m³
